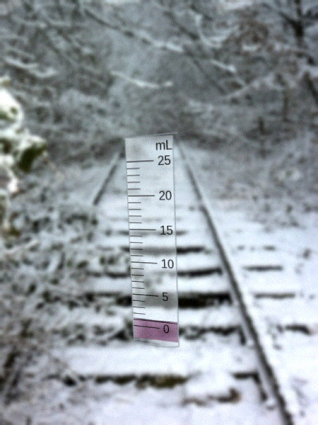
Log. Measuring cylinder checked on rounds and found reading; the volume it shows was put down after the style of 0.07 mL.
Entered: 1 mL
